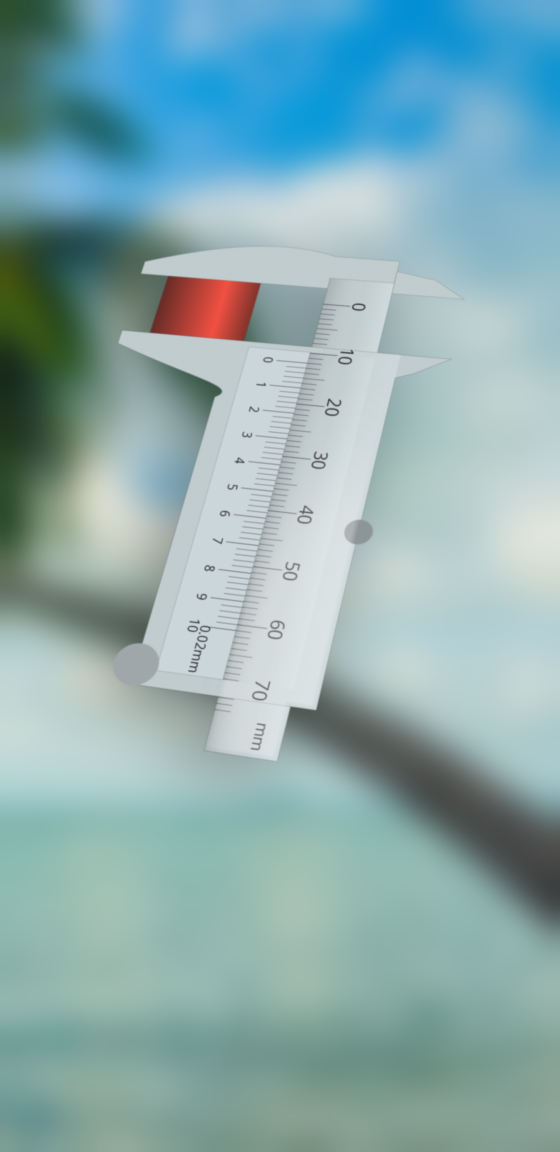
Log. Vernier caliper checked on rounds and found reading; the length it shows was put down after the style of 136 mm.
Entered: 12.0 mm
